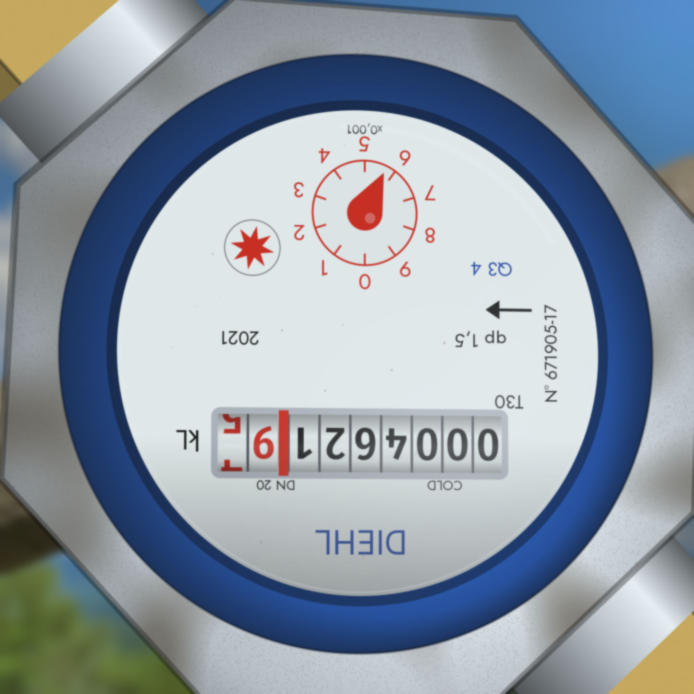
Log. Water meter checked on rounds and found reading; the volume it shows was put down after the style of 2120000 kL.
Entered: 4621.945 kL
